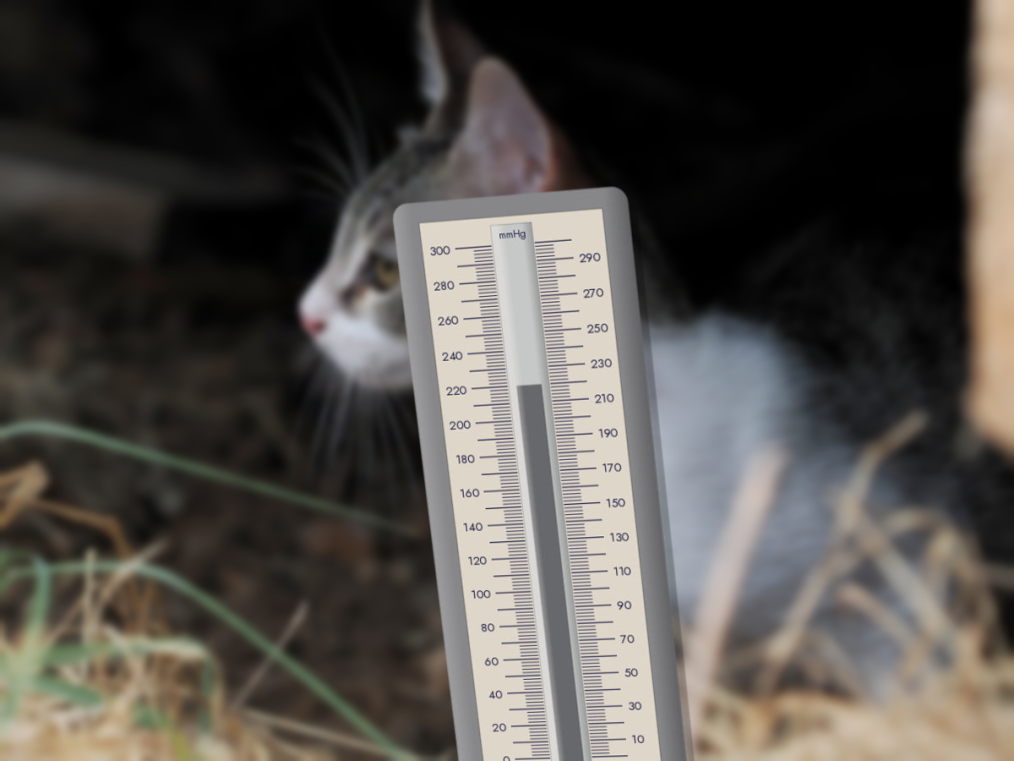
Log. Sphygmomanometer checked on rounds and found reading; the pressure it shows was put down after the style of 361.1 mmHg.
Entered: 220 mmHg
